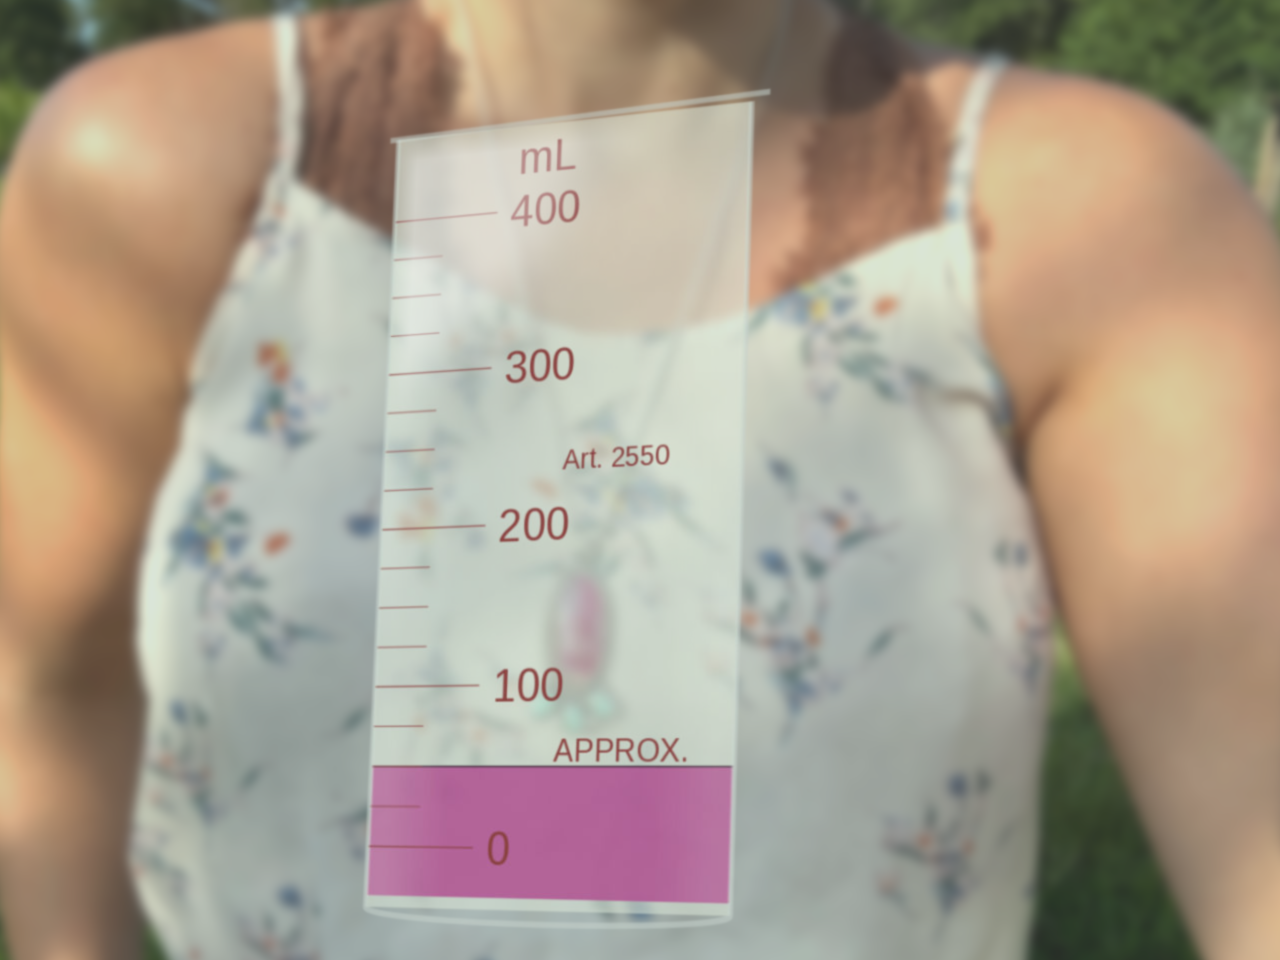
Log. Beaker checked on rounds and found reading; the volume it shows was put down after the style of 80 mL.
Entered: 50 mL
